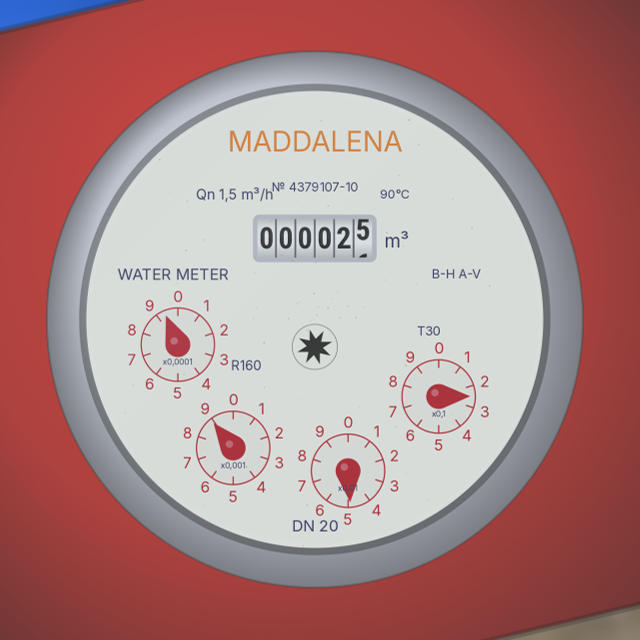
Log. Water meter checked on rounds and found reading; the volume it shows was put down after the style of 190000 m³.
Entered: 25.2489 m³
